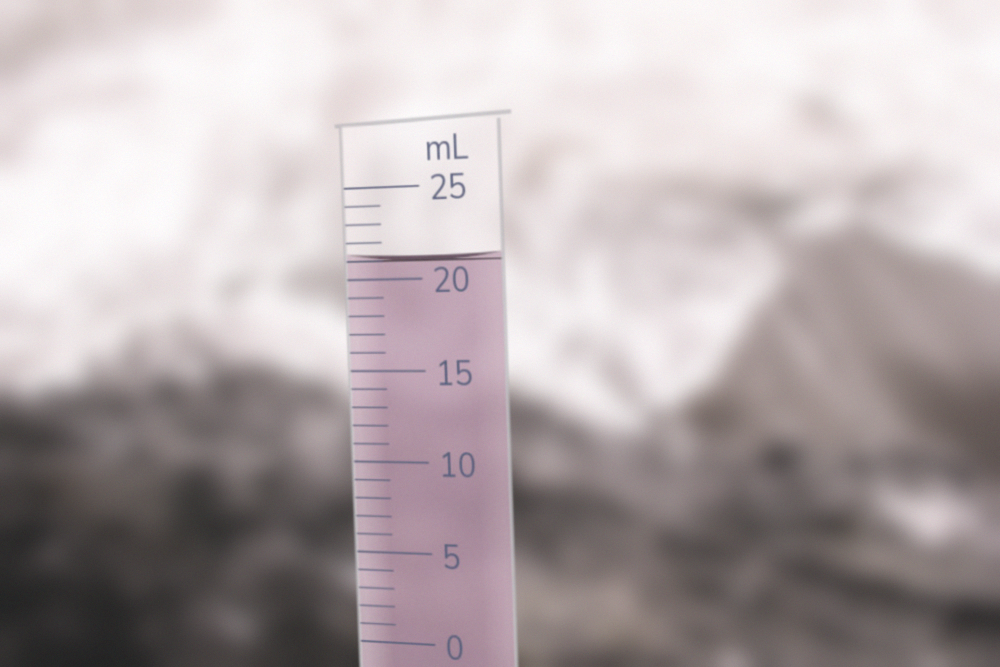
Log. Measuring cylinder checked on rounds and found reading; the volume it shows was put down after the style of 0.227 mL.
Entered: 21 mL
